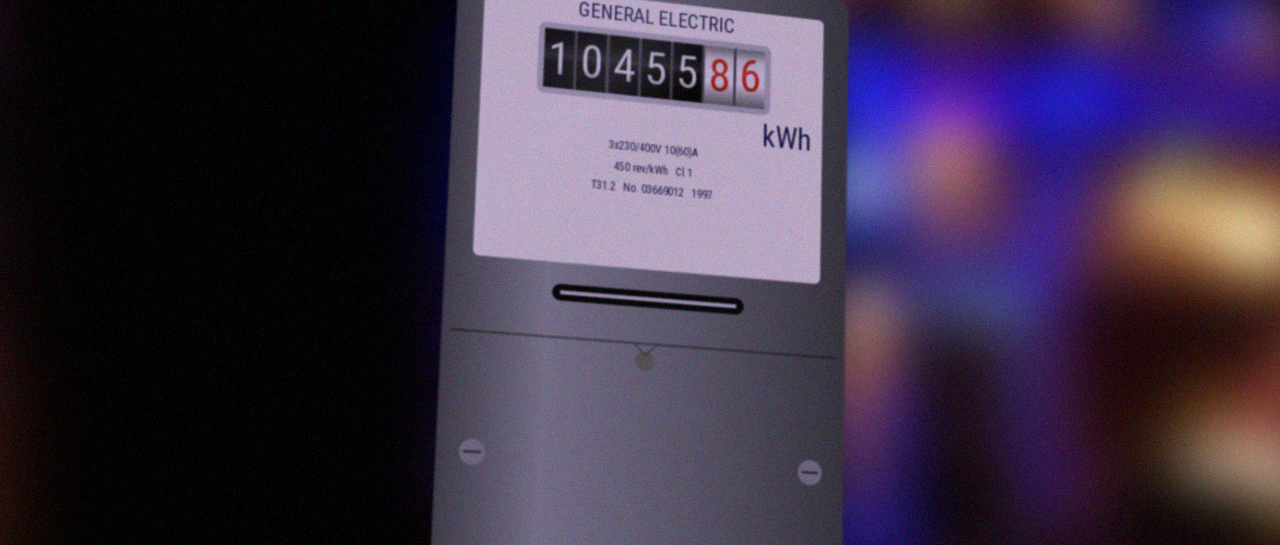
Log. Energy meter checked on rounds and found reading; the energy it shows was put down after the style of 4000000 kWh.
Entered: 10455.86 kWh
